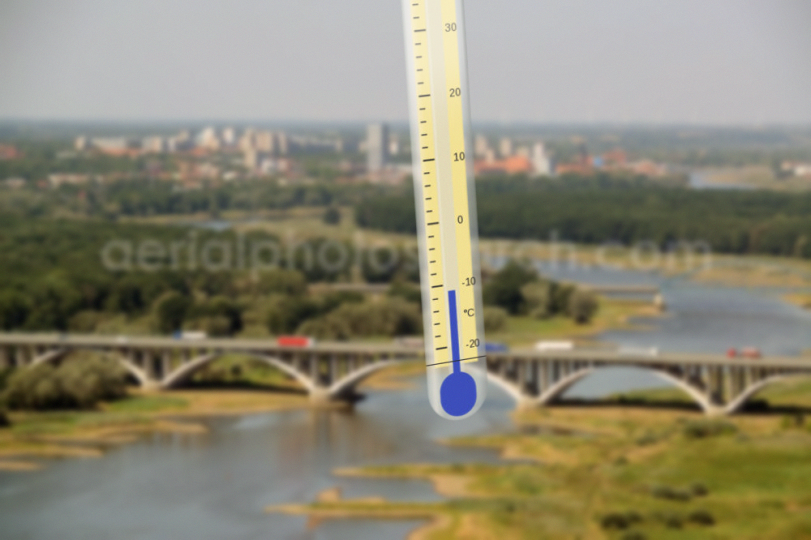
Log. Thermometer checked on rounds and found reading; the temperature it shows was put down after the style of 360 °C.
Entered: -11 °C
